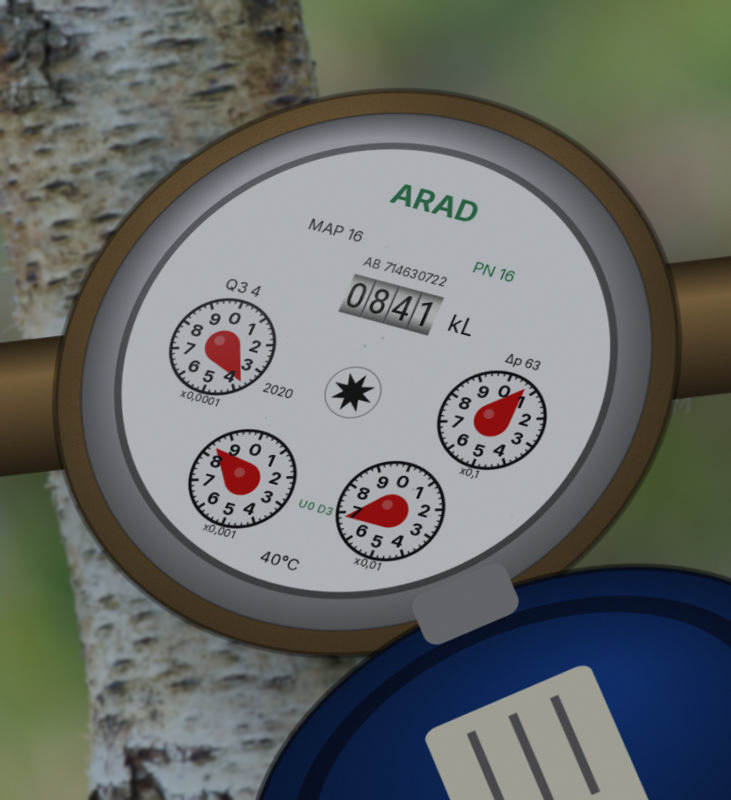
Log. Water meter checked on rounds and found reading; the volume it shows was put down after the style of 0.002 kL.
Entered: 841.0683 kL
